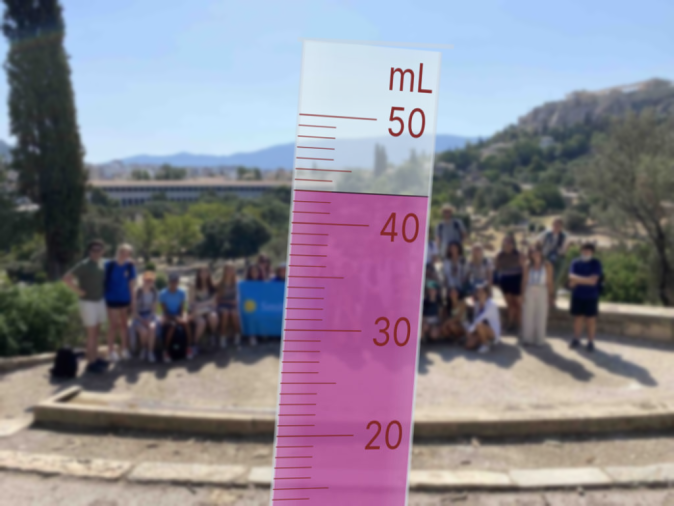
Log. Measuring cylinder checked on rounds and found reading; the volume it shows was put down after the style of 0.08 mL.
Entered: 43 mL
